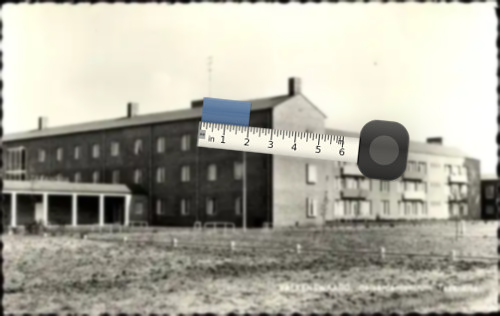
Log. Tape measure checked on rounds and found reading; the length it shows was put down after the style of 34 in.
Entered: 2 in
